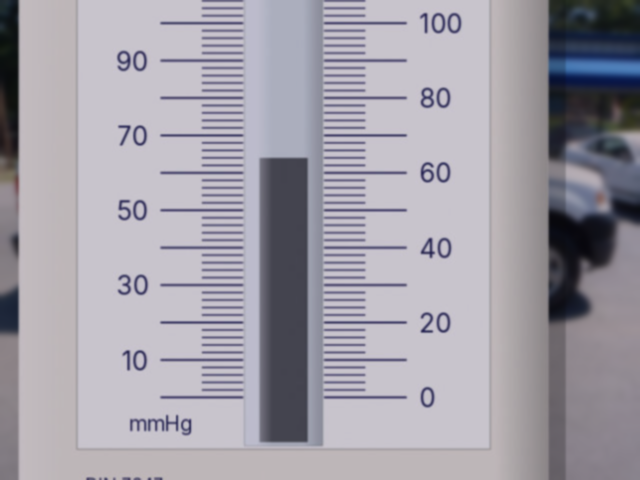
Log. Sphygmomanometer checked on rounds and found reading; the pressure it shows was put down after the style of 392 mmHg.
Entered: 64 mmHg
